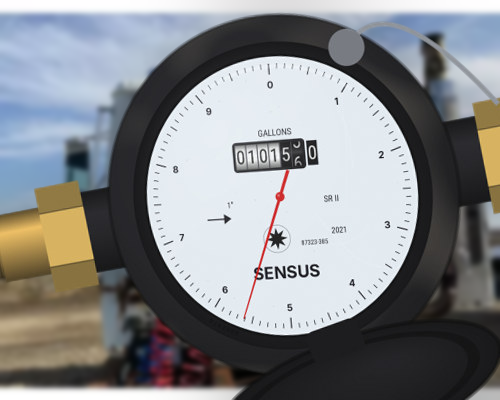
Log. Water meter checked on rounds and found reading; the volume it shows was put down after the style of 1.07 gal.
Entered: 101555.6 gal
